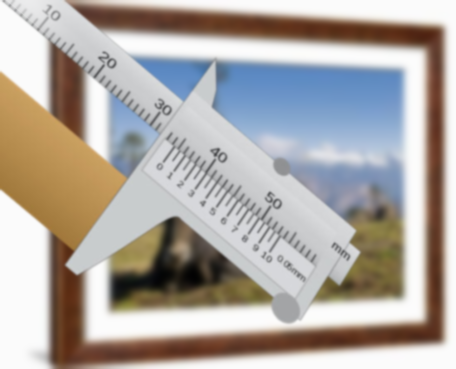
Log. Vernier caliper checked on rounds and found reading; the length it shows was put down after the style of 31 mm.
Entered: 34.4 mm
